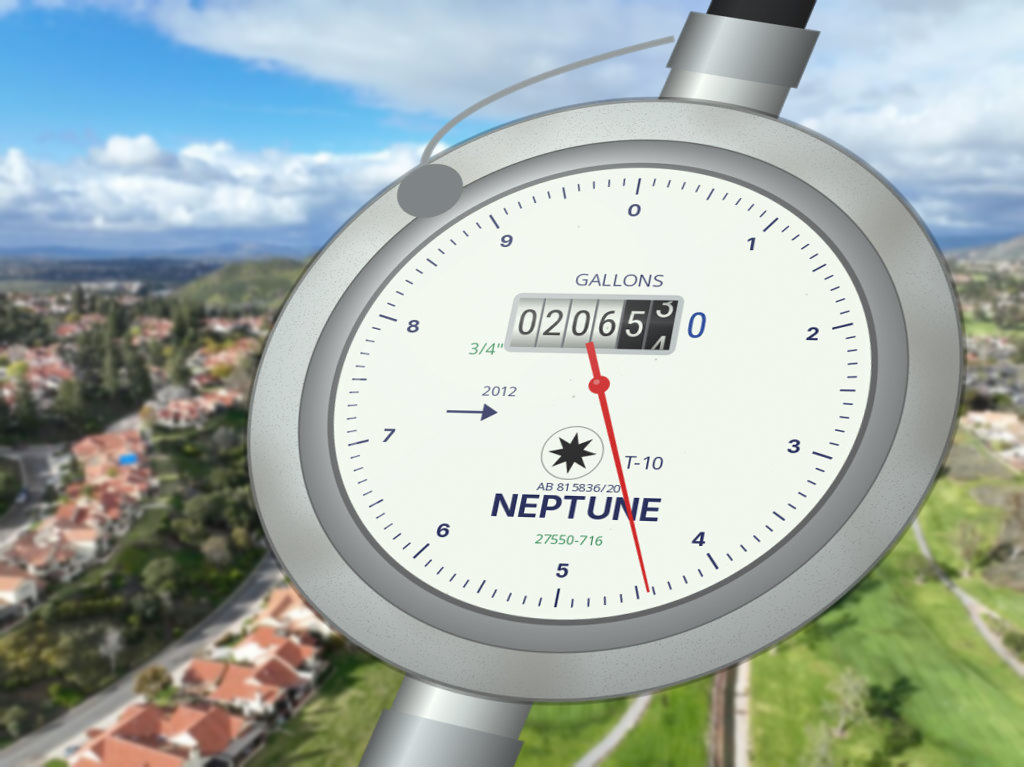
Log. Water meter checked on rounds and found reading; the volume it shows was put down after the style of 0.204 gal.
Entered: 206534.4 gal
